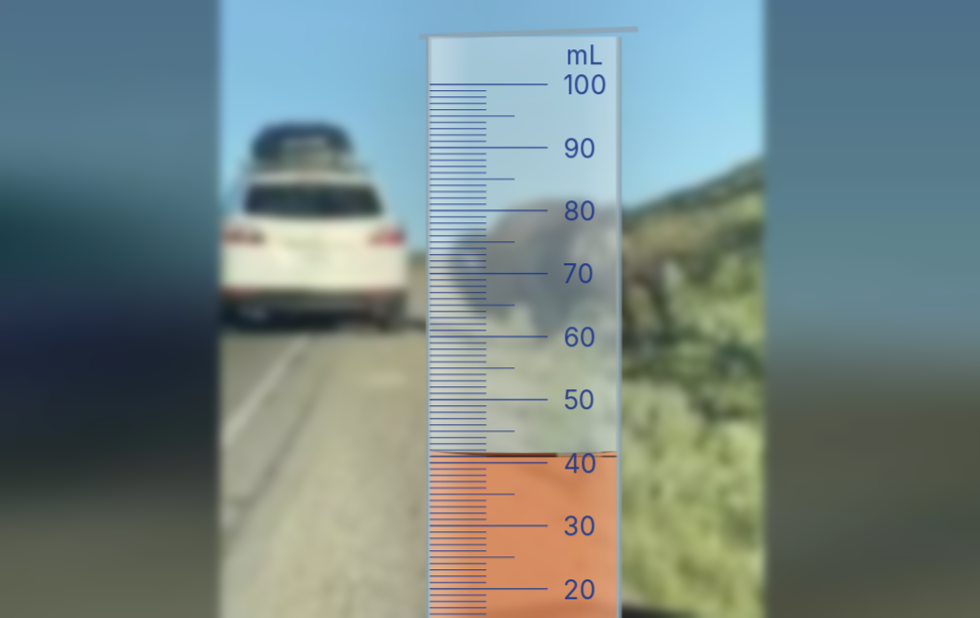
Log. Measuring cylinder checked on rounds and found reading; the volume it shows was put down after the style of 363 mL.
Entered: 41 mL
